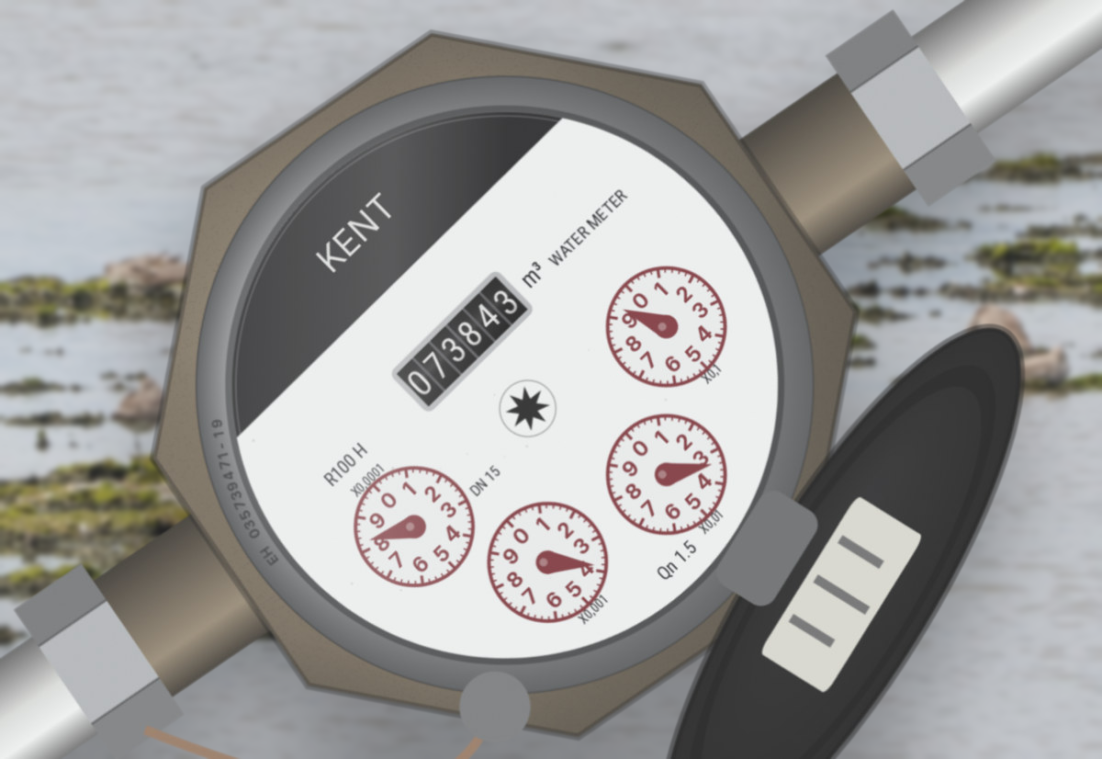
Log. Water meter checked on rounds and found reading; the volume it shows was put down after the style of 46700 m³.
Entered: 73842.9338 m³
